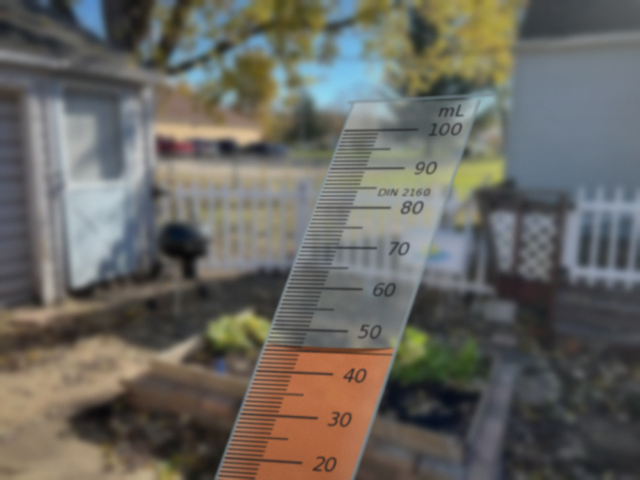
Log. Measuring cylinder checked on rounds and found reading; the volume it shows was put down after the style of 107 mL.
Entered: 45 mL
